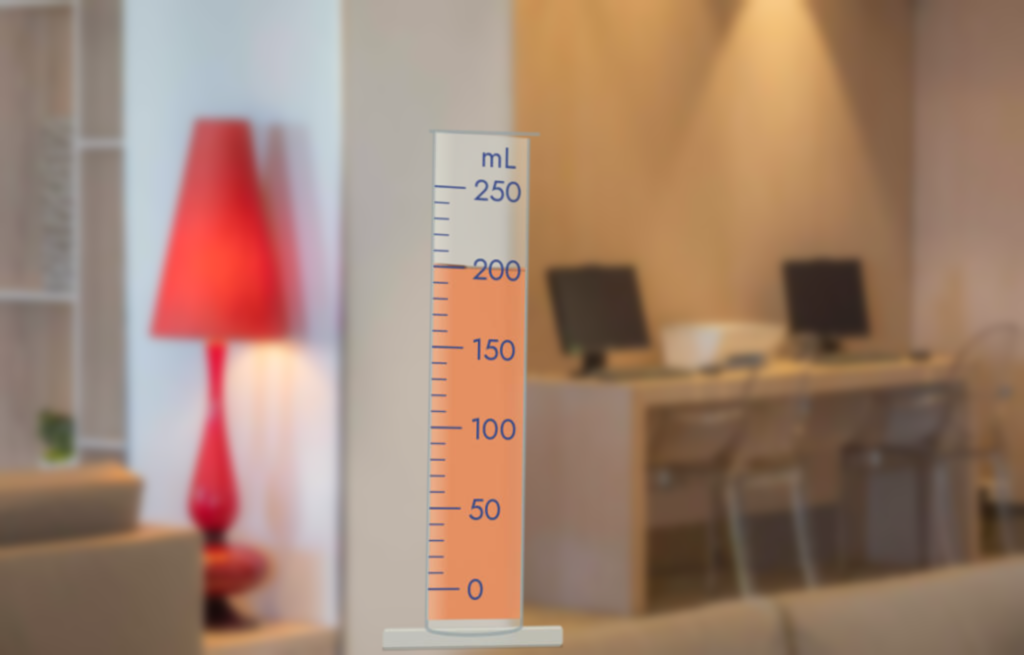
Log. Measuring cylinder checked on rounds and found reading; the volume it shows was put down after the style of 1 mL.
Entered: 200 mL
